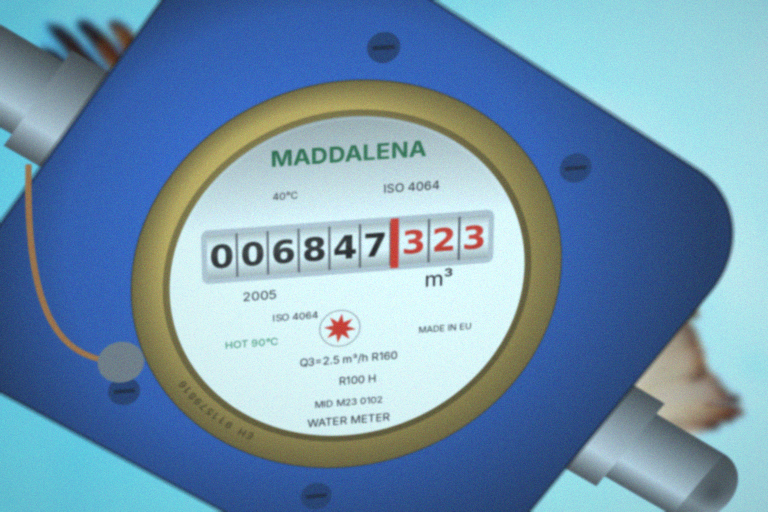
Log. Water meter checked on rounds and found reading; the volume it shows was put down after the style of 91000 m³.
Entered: 6847.323 m³
